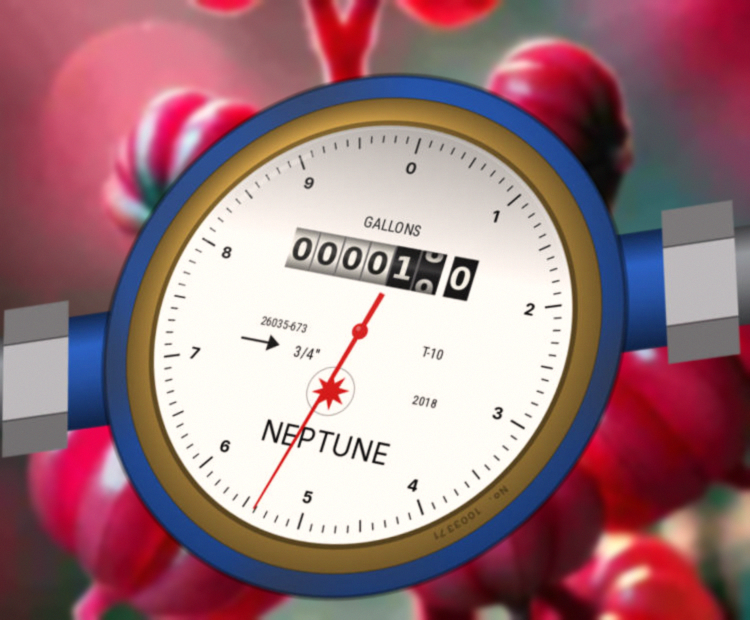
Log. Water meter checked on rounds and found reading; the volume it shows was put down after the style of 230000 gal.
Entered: 185.4 gal
